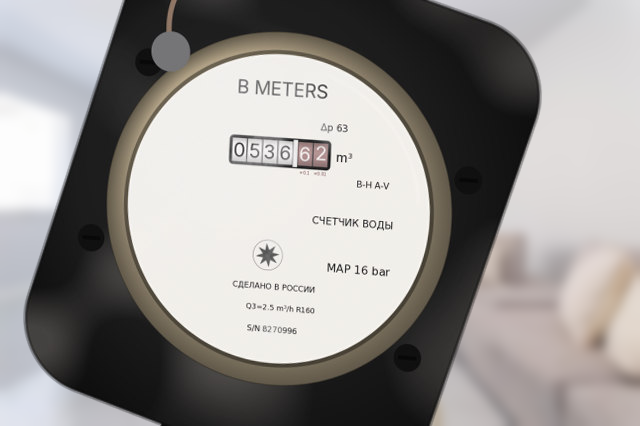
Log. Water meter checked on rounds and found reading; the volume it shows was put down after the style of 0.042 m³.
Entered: 536.62 m³
